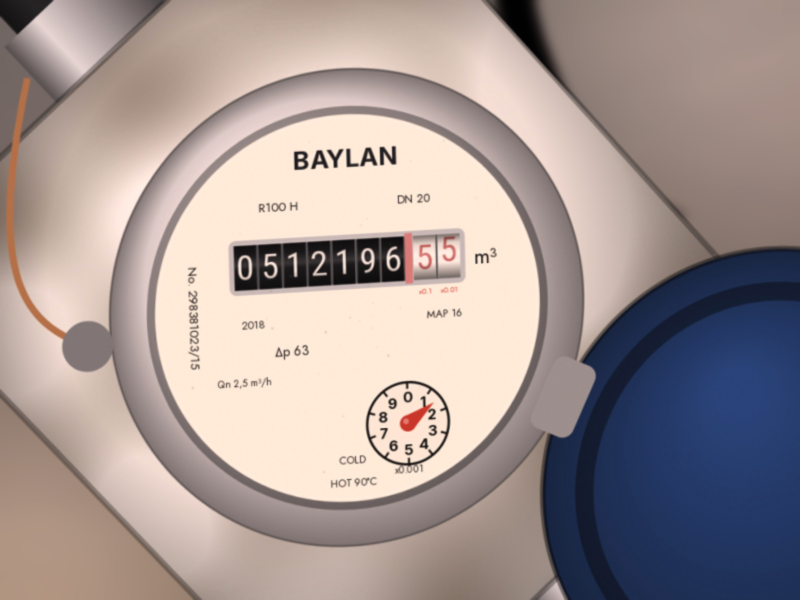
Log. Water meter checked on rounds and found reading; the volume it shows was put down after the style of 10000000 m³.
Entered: 512196.551 m³
